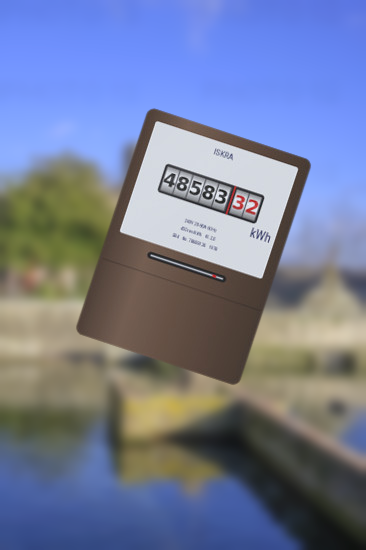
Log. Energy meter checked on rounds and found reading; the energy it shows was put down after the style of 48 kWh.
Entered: 48583.32 kWh
